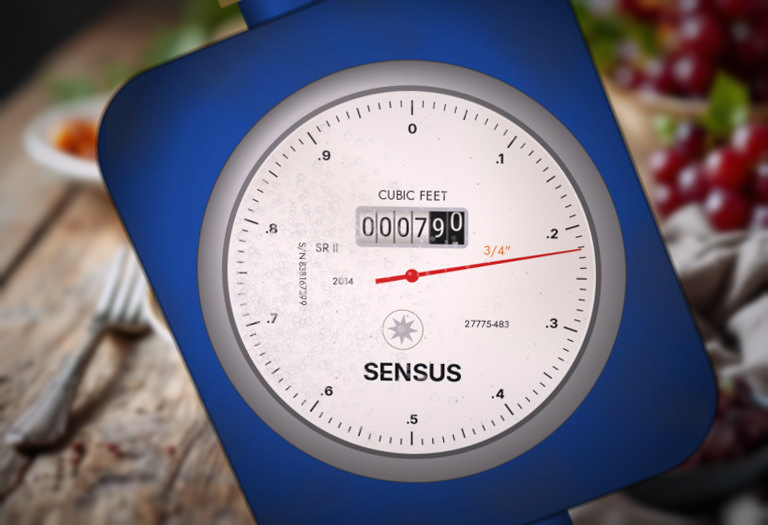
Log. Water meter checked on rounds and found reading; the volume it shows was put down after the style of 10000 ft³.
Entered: 790.22 ft³
